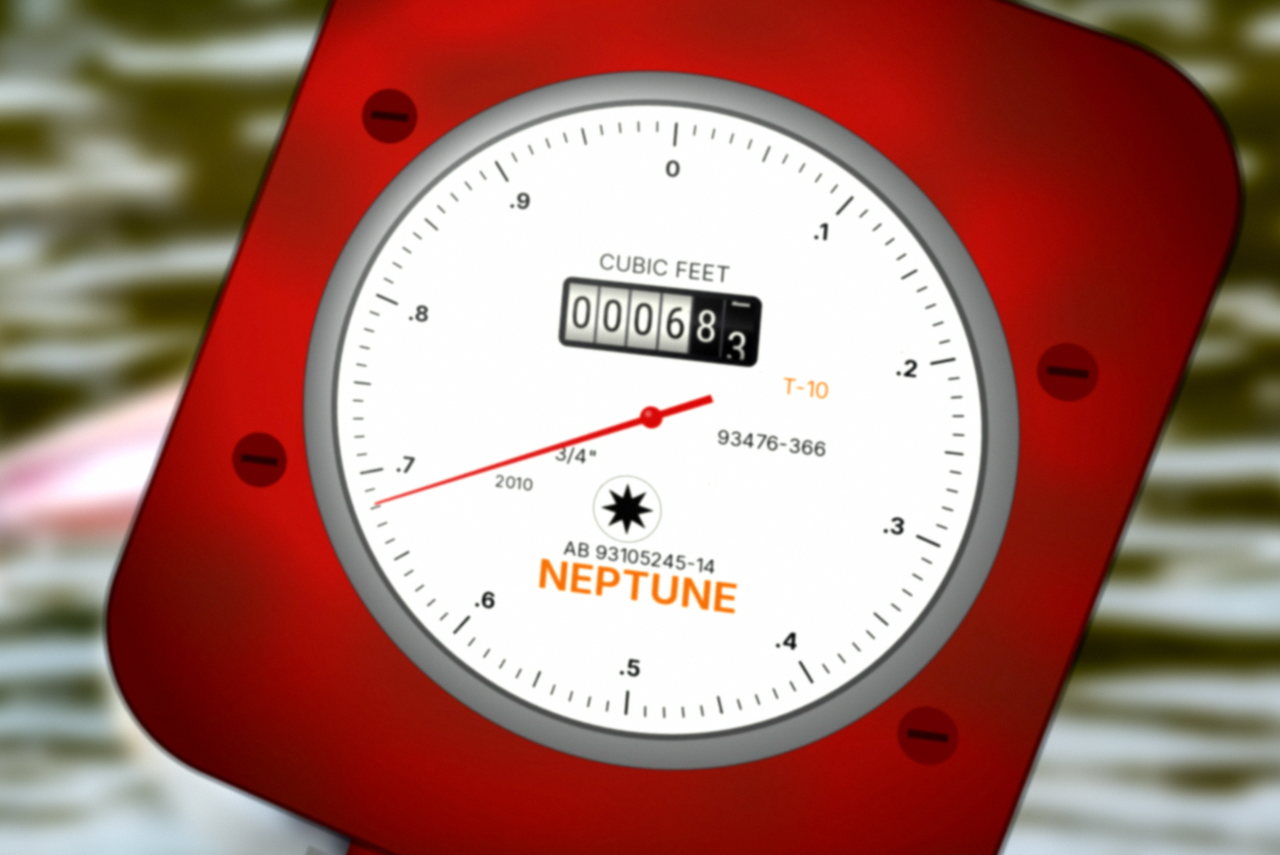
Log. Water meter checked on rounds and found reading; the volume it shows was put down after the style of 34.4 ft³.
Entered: 682.68 ft³
